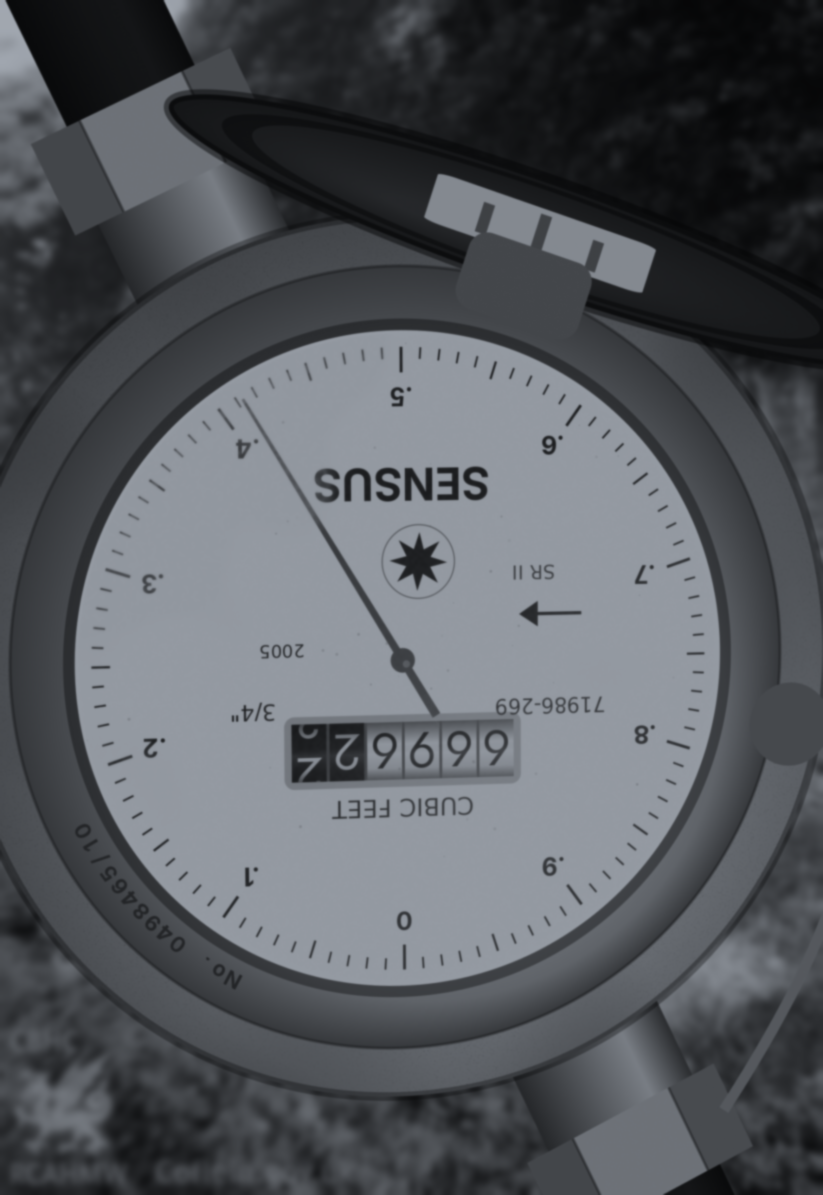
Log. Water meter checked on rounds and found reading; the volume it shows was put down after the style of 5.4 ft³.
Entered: 669622.41 ft³
